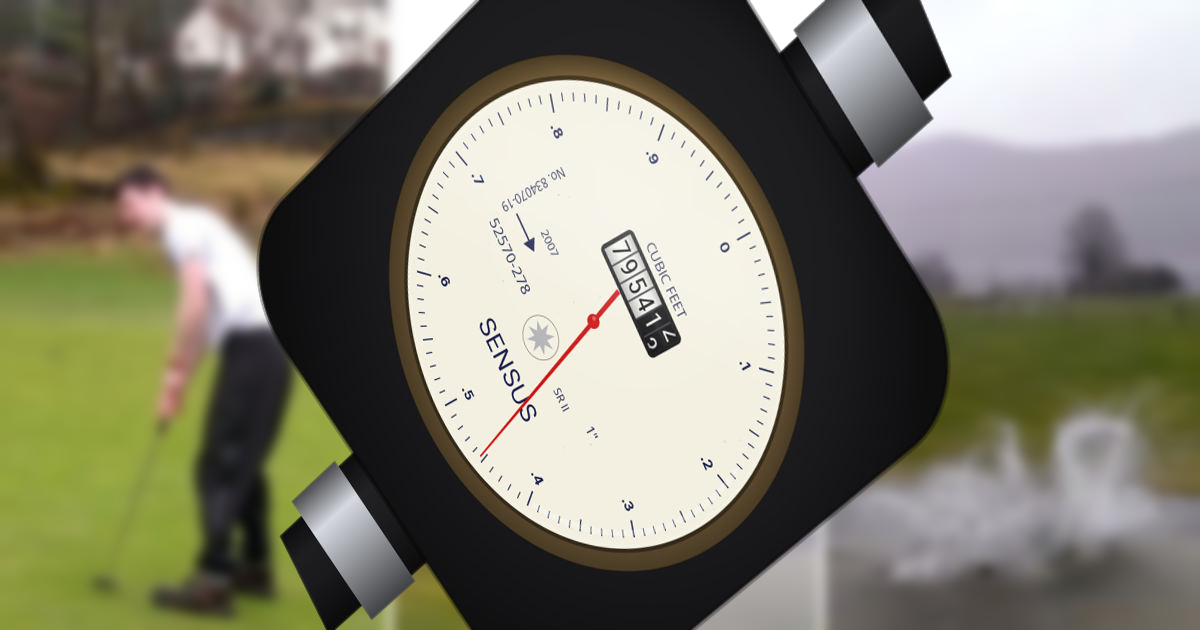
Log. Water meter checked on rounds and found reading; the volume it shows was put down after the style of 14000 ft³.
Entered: 795412.45 ft³
